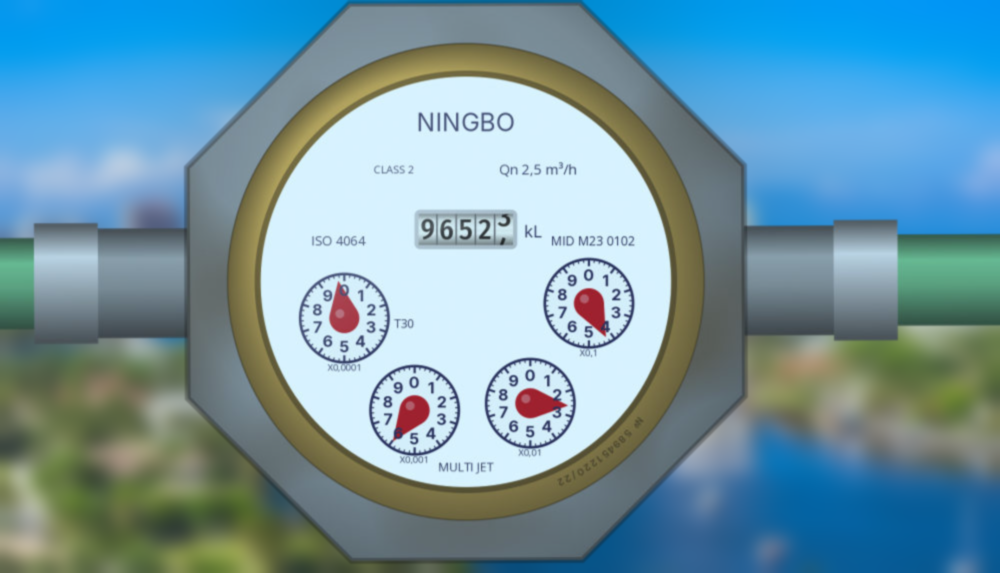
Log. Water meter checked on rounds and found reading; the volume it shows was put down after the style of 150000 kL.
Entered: 96523.4259 kL
